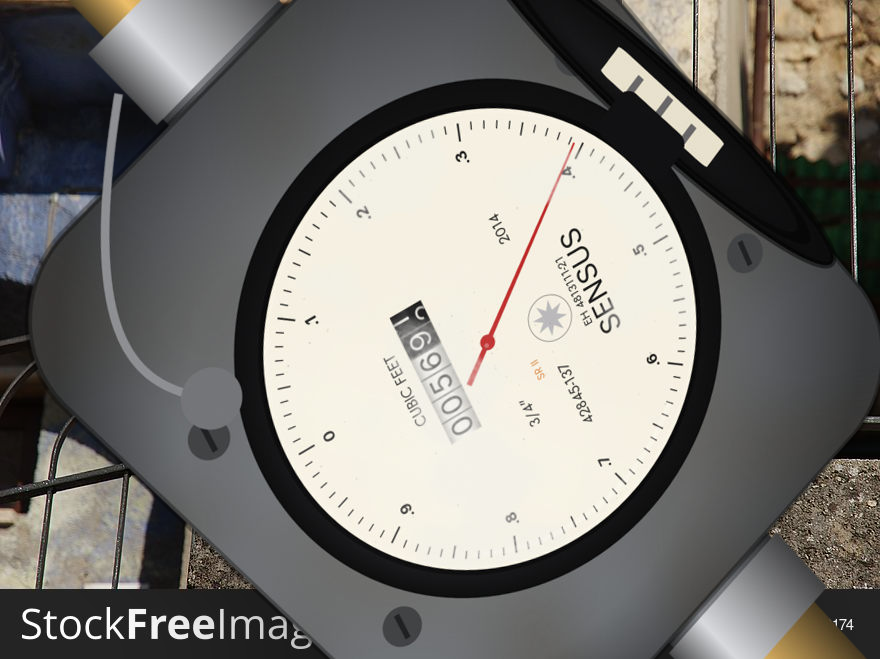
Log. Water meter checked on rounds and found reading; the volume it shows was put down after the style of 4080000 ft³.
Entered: 5691.39 ft³
